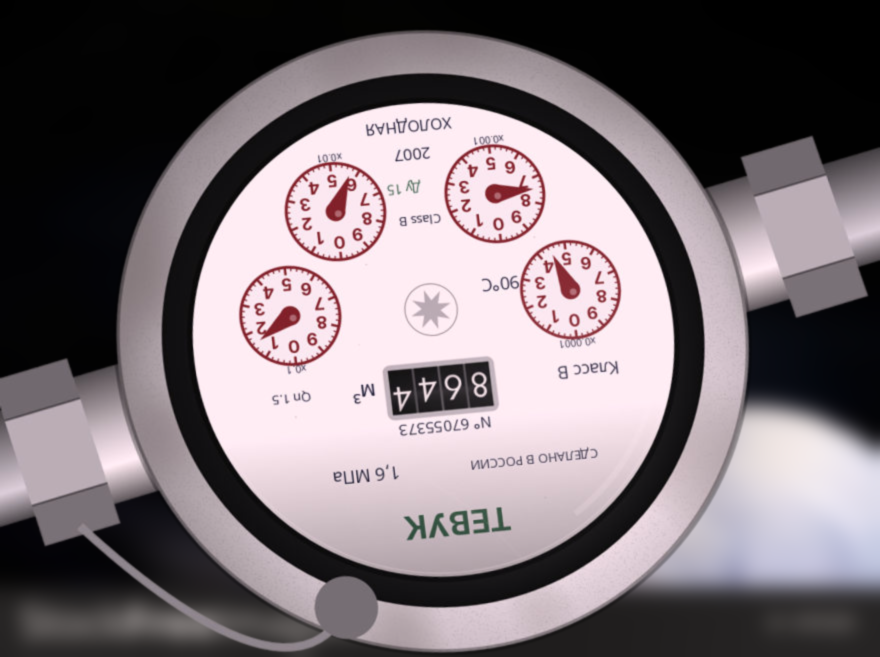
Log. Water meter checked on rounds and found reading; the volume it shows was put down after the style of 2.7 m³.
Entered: 8644.1574 m³
